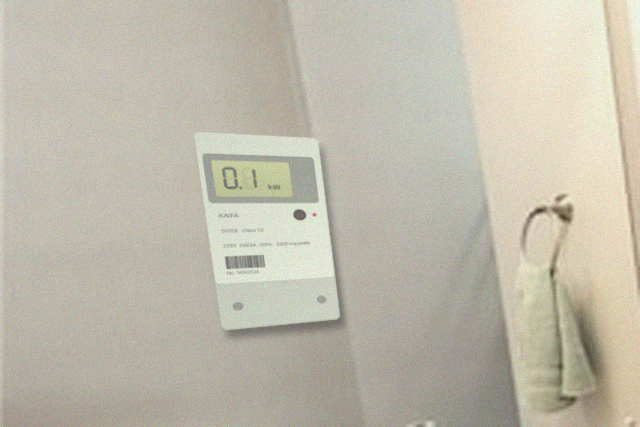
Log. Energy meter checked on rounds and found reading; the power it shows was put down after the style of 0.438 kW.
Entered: 0.1 kW
